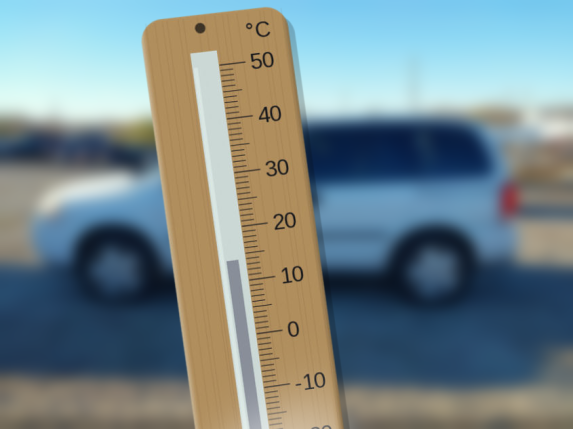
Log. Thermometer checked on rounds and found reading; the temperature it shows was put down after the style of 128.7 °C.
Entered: 14 °C
